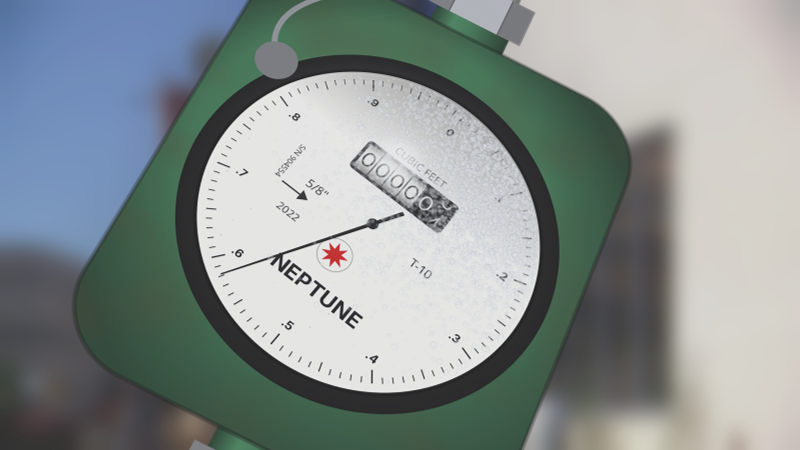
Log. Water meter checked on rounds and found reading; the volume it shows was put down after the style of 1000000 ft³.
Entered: 3.58 ft³
